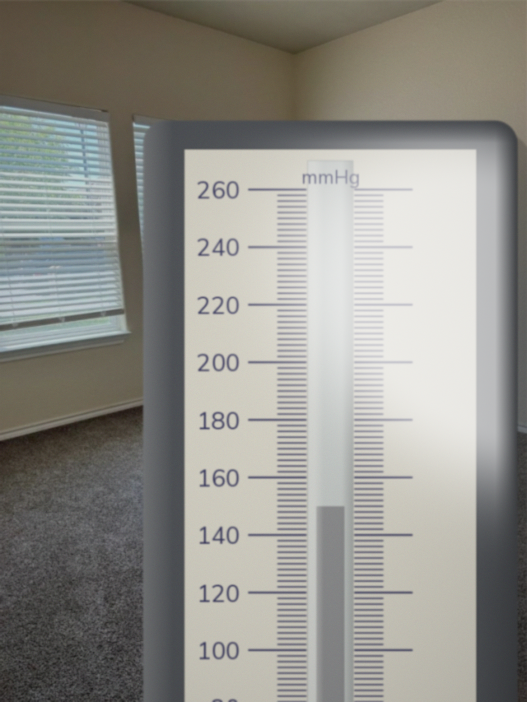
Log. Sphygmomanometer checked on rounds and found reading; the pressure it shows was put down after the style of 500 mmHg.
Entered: 150 mmHg
